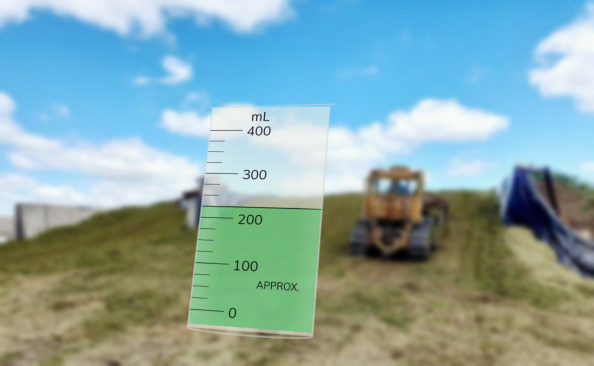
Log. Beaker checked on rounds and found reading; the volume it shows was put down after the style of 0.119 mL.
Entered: 225 mL
